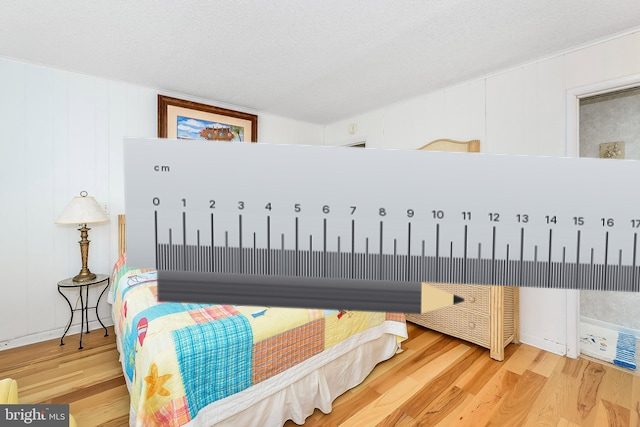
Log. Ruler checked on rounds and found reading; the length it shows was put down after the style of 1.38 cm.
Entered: 11 cm
